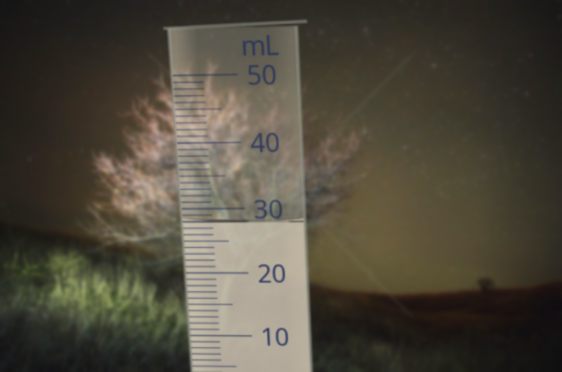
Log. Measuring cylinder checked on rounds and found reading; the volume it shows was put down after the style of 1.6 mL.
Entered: 28 mL
